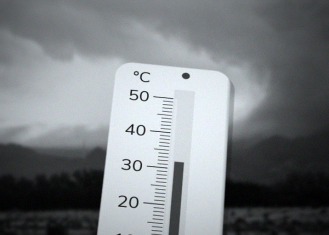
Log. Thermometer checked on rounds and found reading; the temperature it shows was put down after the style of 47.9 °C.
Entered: 32 °C
